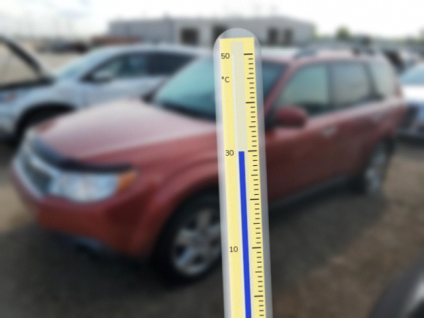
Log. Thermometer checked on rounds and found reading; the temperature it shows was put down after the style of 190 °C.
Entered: 30 °C
